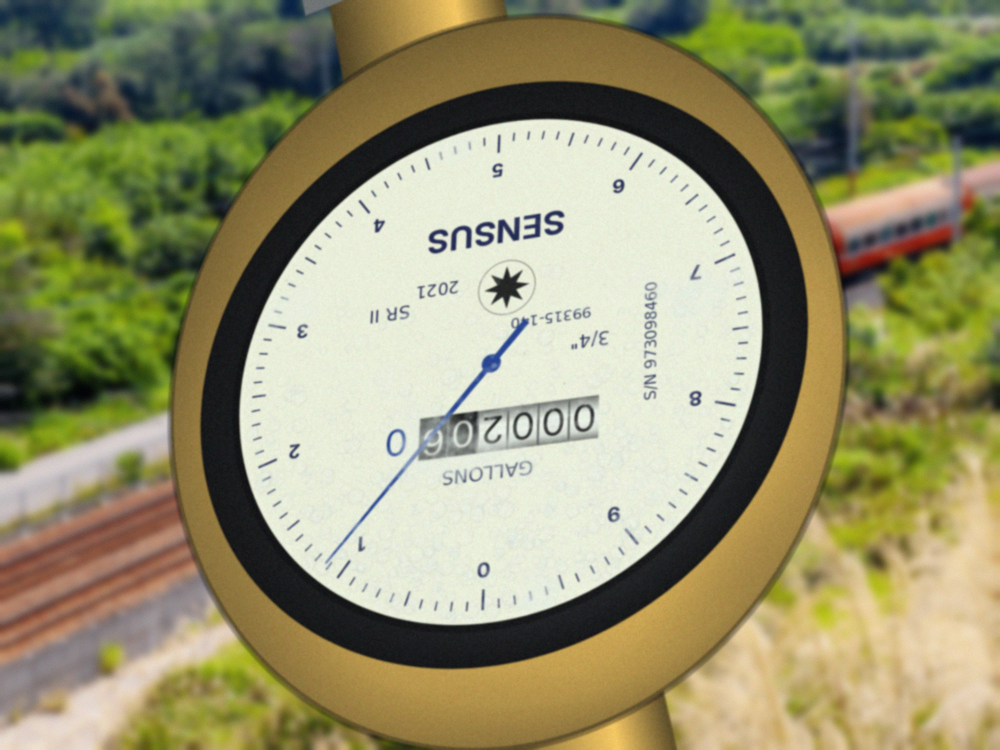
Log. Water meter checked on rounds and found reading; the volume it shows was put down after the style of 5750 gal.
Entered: 2061.1 gal
